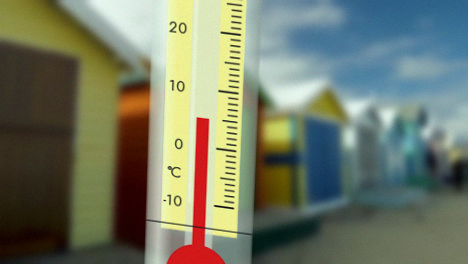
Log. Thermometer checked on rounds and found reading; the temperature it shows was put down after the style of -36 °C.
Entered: 5 °C
